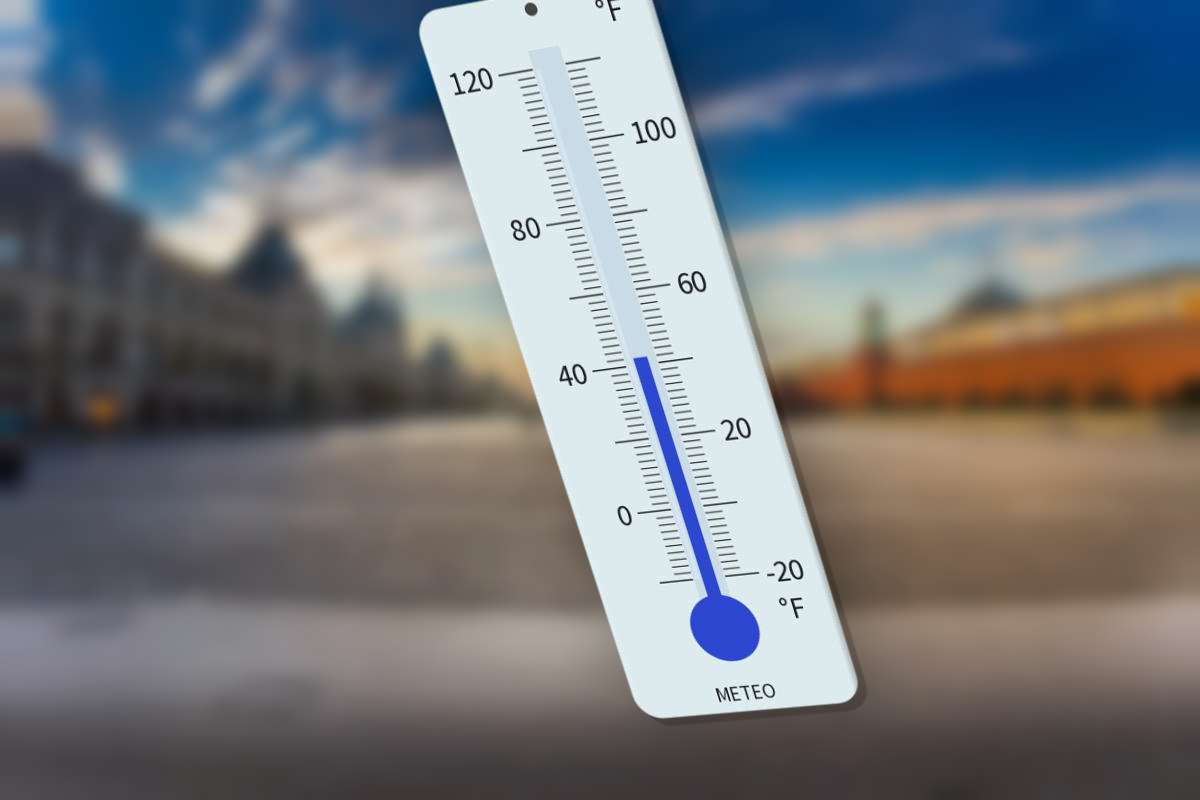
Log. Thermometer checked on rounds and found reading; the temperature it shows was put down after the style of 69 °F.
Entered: 42 °F
